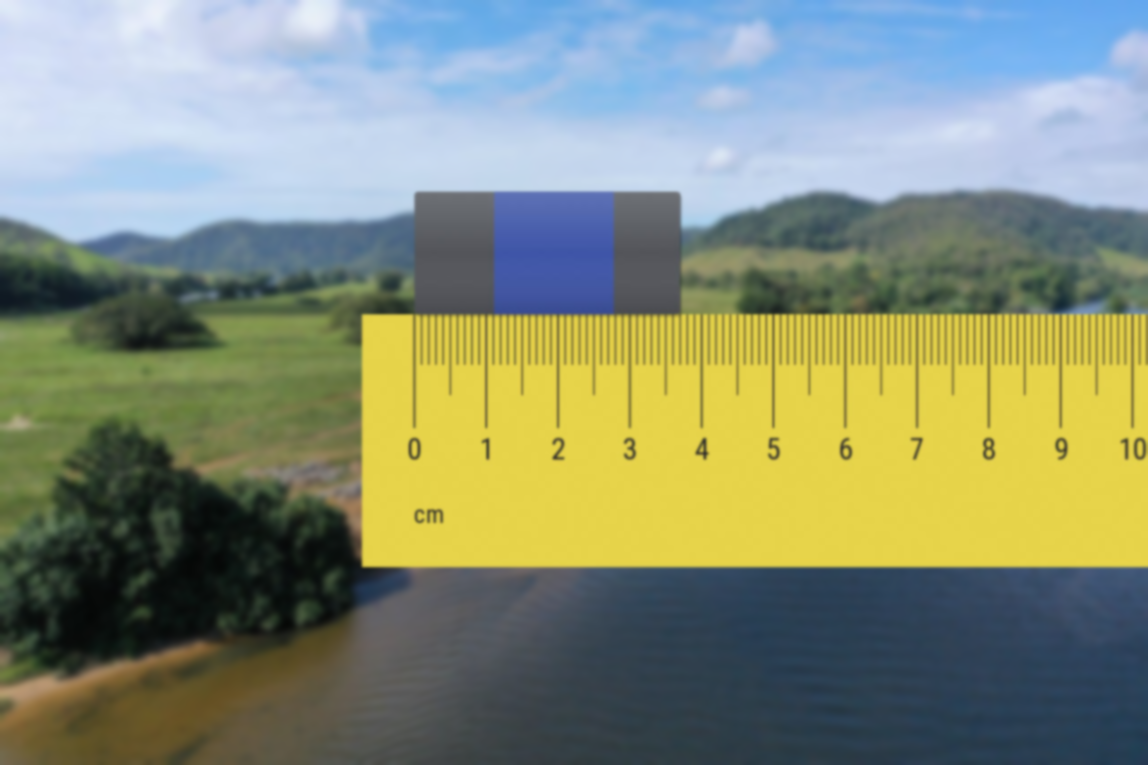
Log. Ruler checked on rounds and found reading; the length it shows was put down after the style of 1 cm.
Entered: 3.7 cm
